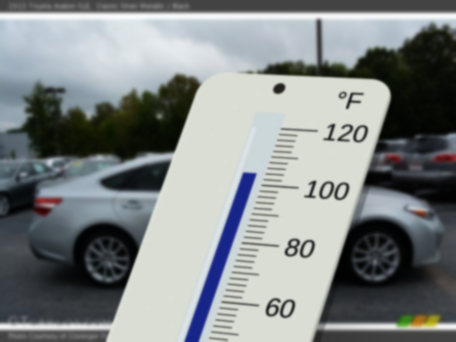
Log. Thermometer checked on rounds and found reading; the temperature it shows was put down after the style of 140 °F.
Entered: 104 °F
